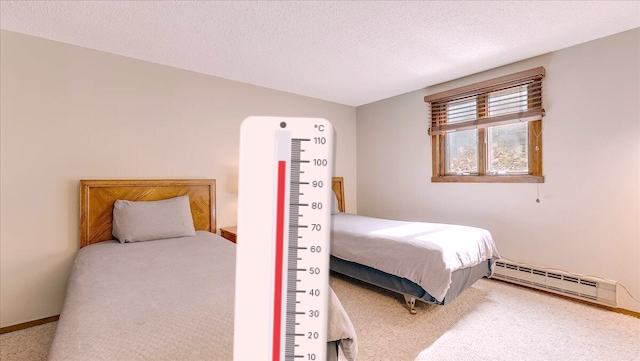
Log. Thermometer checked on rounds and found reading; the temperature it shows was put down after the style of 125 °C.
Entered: 100 °C
